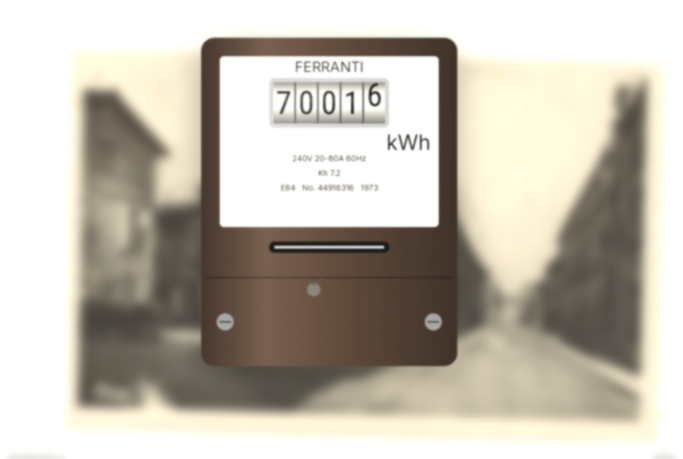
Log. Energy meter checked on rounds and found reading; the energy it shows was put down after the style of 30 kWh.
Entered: 70016 kWh
